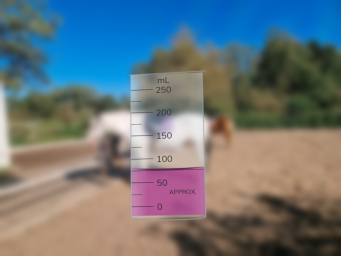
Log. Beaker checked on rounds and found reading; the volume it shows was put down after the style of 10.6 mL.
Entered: 75 mL
